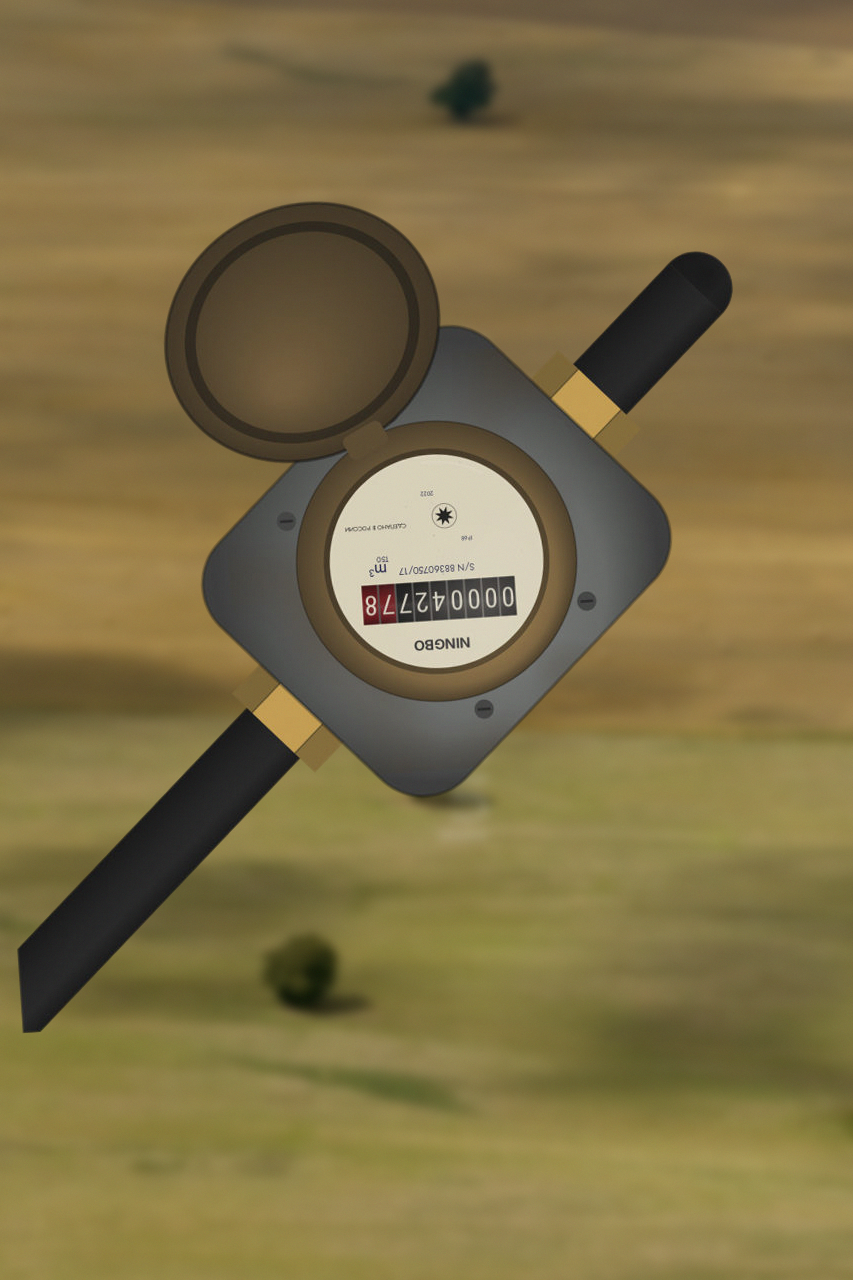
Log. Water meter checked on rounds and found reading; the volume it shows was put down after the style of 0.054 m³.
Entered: 427.78 m³
